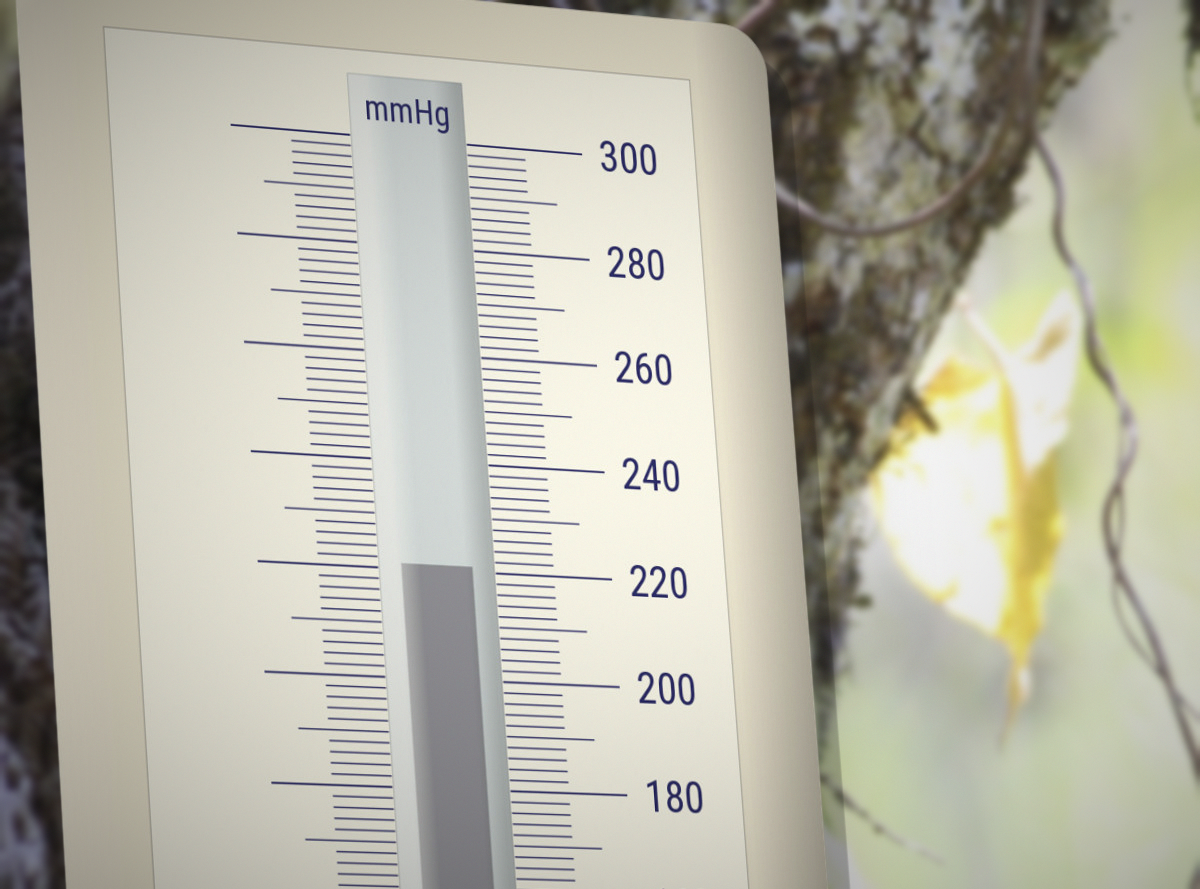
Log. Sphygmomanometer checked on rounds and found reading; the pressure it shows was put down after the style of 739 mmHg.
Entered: 221 mmHg
